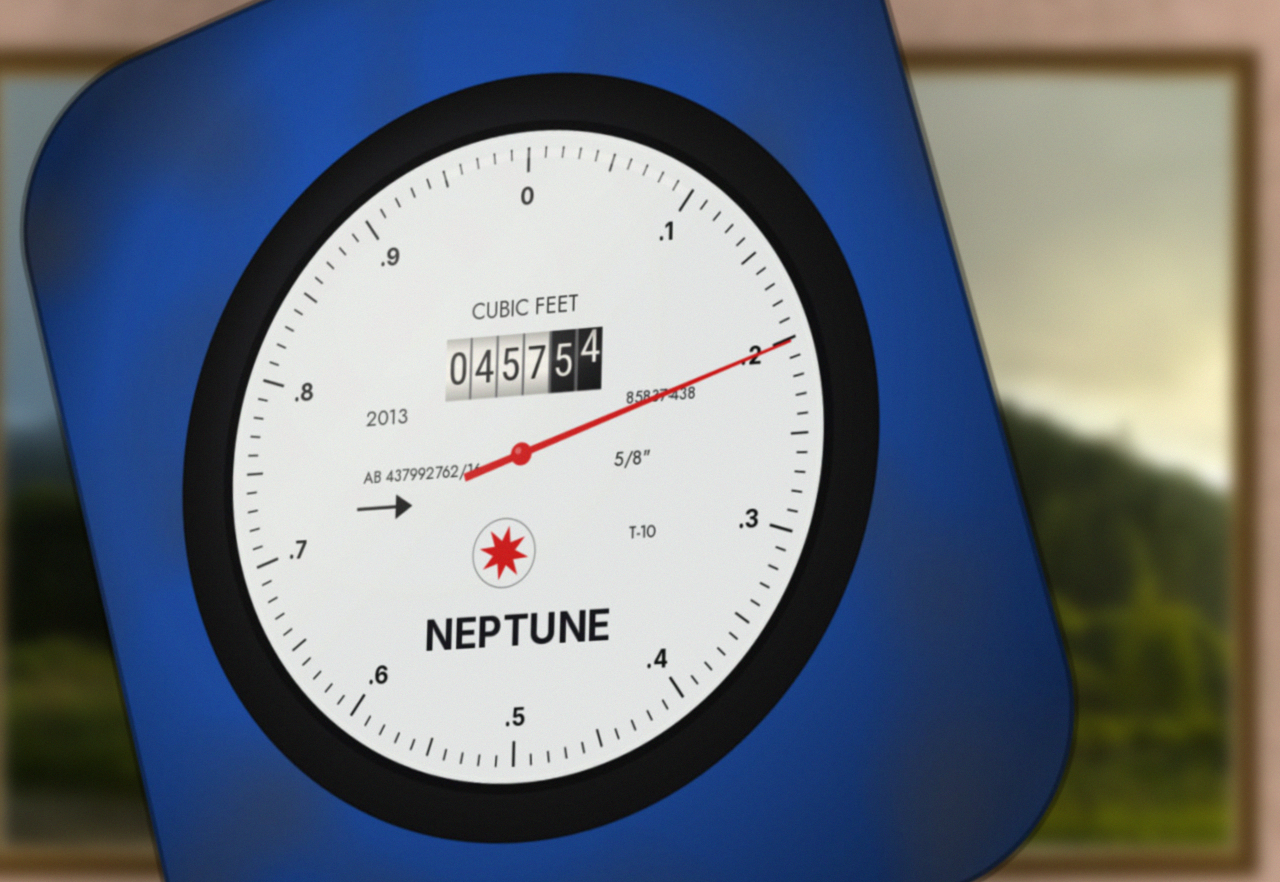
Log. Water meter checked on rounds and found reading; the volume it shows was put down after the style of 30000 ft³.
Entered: 45754.20 ft³
